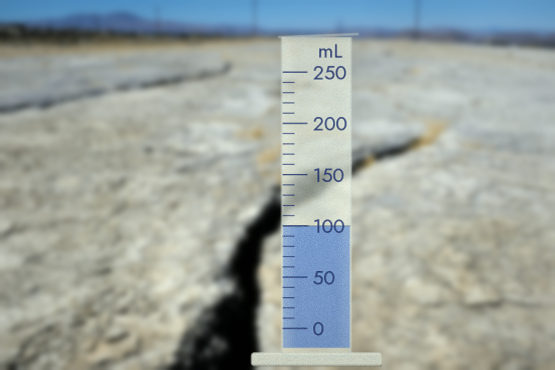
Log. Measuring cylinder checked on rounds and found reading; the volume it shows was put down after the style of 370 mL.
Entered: 100 mL
